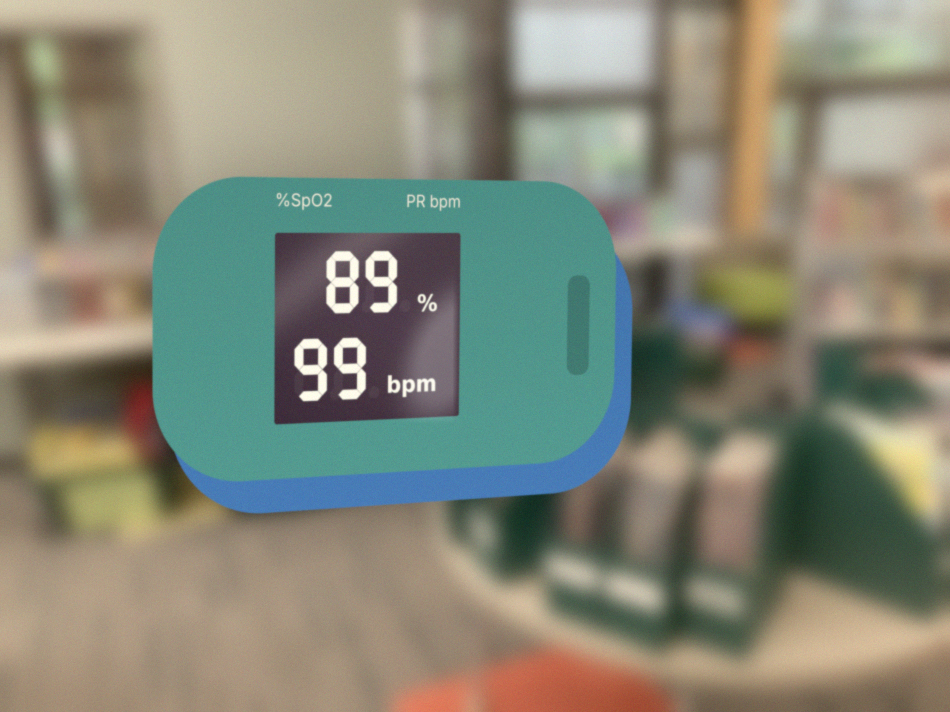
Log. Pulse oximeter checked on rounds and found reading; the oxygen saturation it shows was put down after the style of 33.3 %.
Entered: 89 %
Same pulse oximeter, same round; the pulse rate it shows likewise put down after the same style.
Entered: 99 bpm
